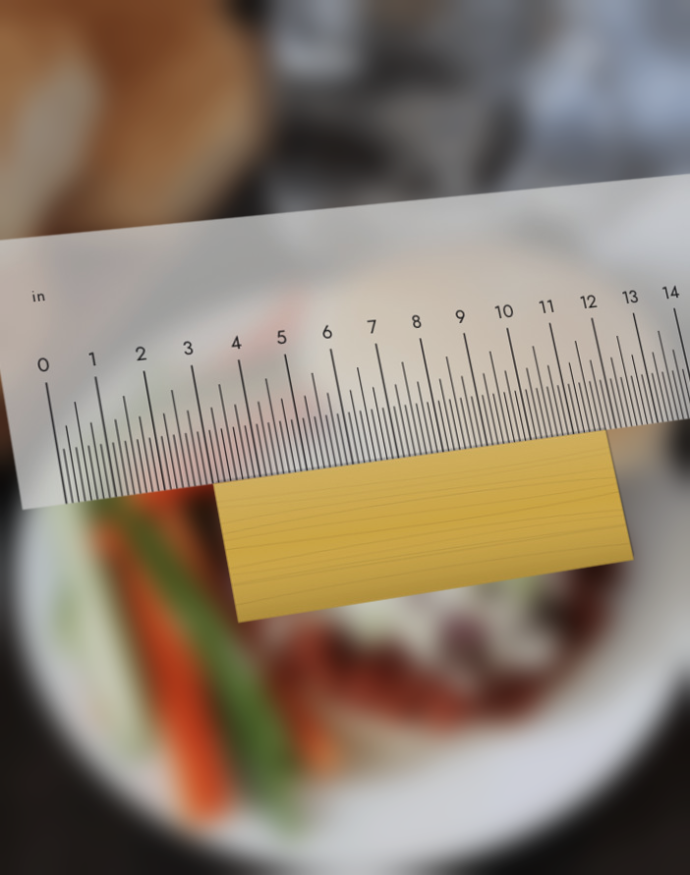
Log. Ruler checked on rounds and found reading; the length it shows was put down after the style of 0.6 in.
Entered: 8.75 in
